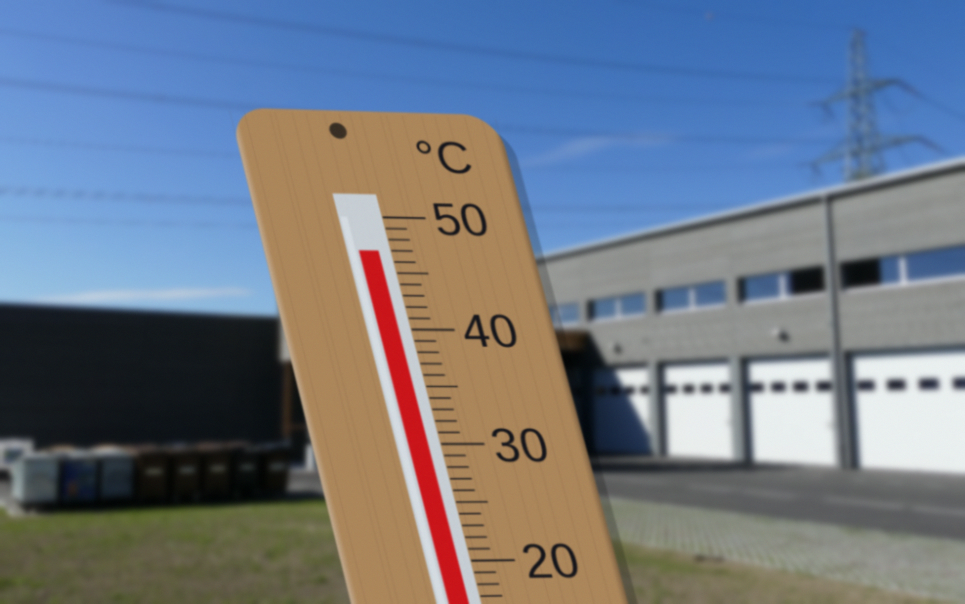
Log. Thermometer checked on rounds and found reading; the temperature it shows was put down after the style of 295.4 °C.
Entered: 47 °C
